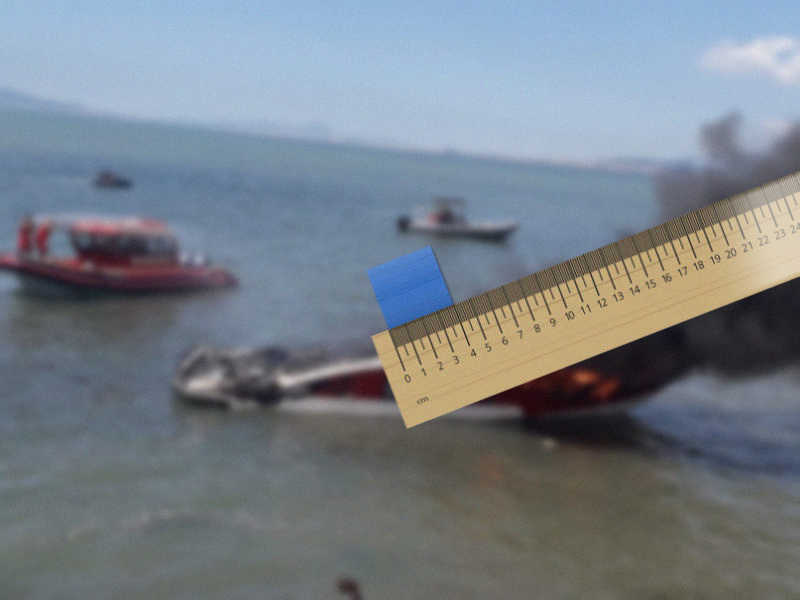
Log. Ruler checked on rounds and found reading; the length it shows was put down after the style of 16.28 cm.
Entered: 4 cm
